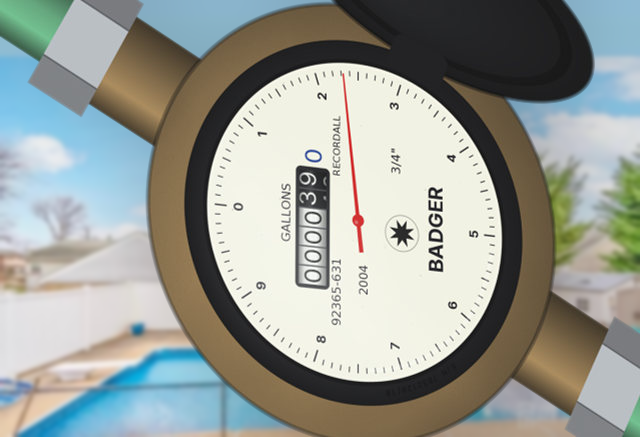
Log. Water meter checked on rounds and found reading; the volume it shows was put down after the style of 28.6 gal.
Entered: 392.3 gal
